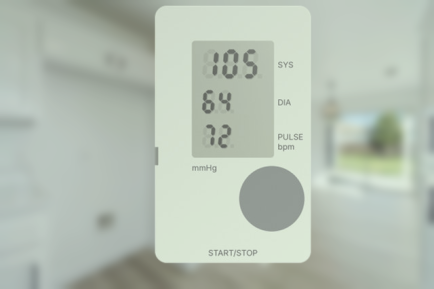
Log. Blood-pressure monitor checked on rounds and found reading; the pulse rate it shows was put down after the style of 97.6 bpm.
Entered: 72 bpm
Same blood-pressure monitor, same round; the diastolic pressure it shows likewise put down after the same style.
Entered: 64 mmHg
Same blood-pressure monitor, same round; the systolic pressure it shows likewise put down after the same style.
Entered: 105 mmHg
